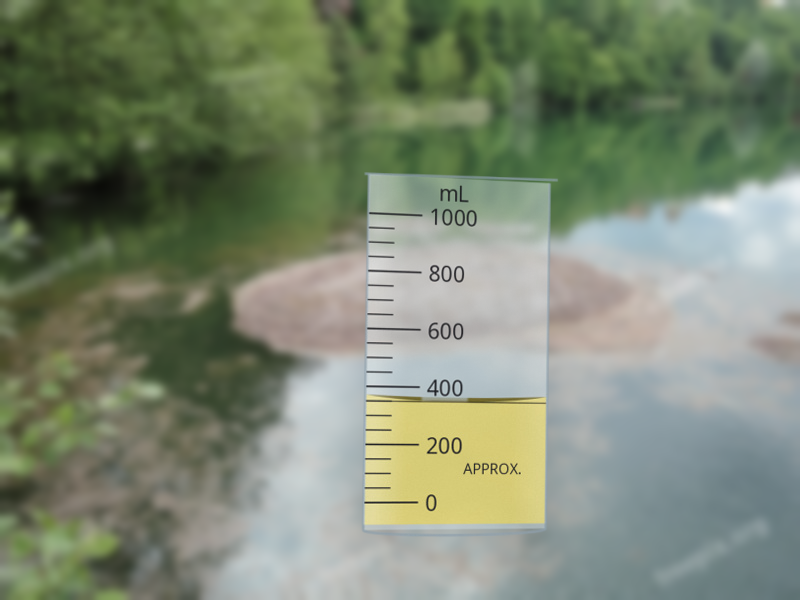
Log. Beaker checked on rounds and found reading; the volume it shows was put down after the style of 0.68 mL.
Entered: 350 mL
